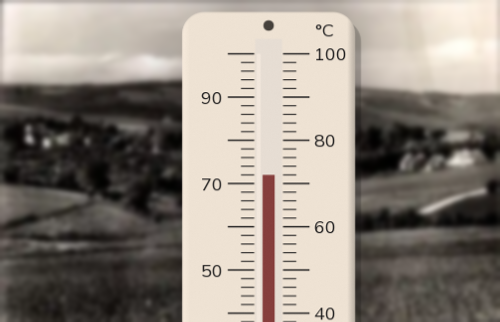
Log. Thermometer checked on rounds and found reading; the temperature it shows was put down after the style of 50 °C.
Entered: 72 °C
